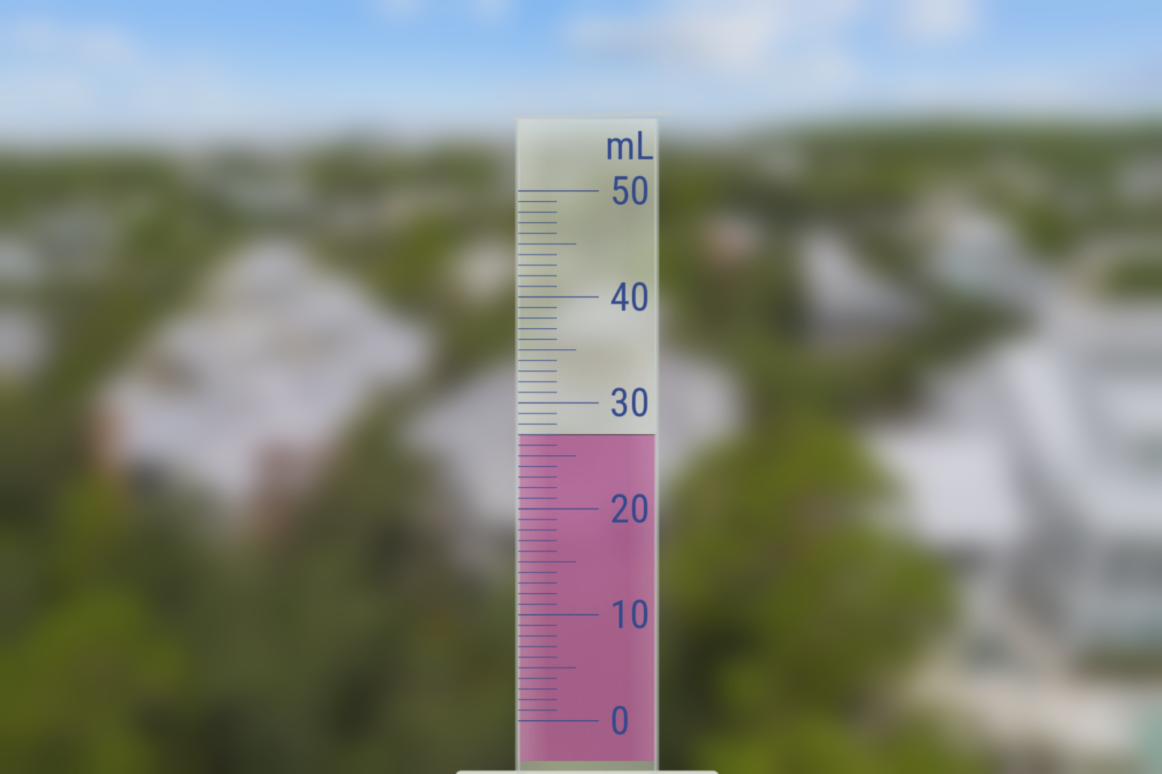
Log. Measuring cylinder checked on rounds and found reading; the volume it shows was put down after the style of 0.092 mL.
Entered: 27 mL
